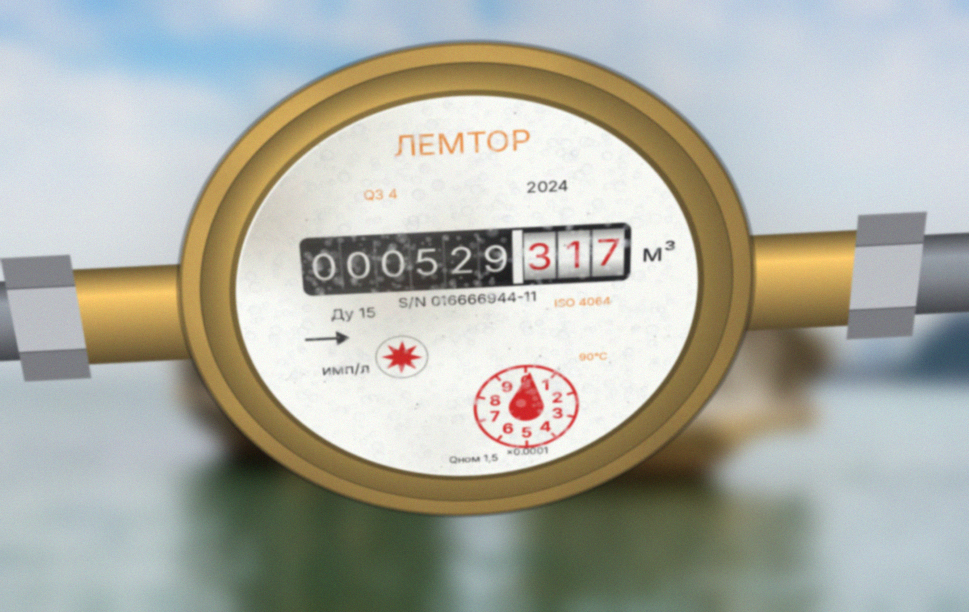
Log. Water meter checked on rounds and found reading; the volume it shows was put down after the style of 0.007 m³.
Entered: 529.3170 m³
